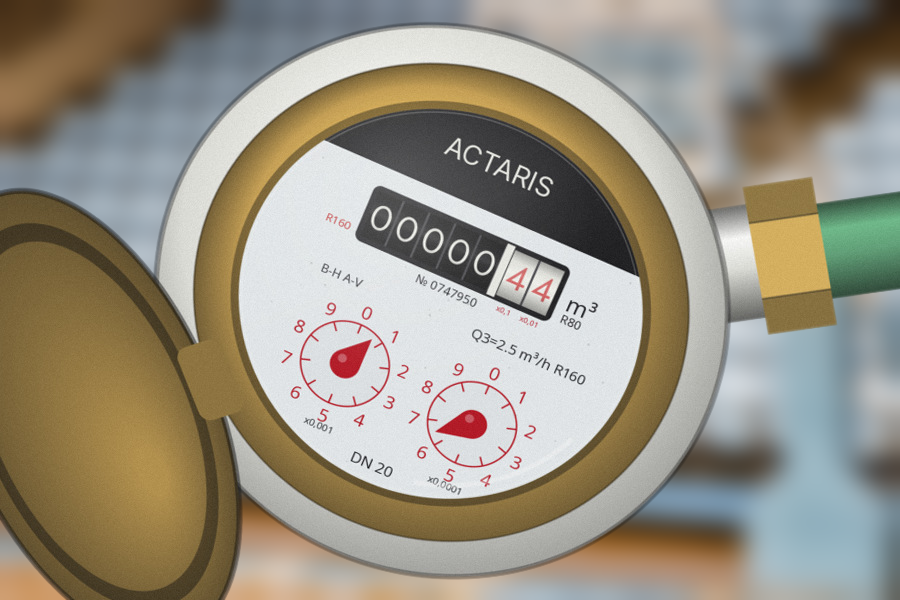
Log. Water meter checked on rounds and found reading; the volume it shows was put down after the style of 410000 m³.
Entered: 0.4406 m³
